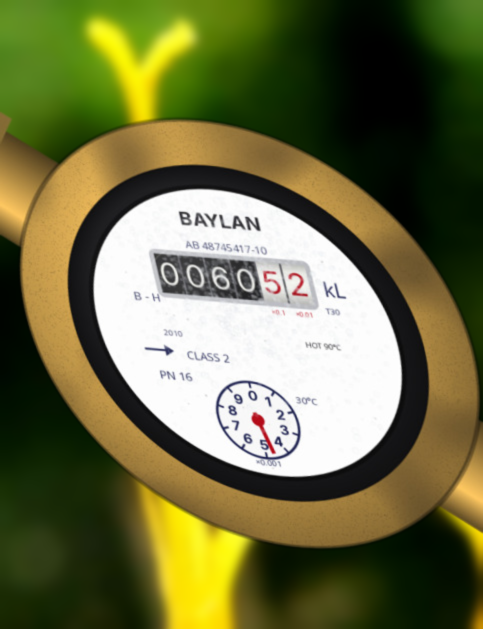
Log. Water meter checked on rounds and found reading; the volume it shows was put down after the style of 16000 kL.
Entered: 60.524 kL
